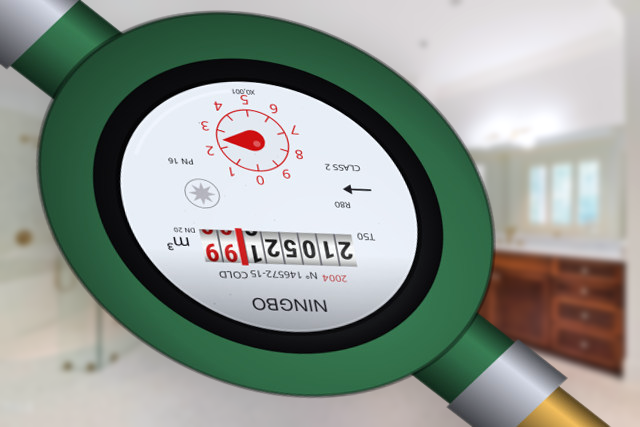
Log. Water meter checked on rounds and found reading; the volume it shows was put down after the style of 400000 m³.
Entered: 210521.992 m³
